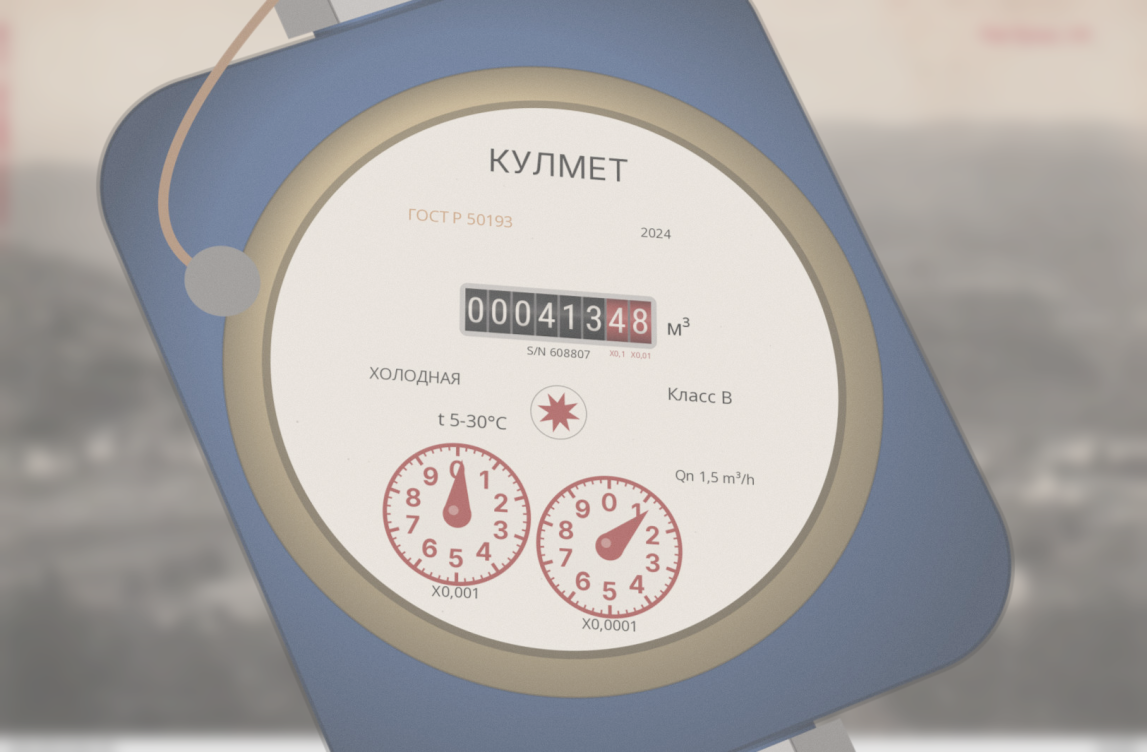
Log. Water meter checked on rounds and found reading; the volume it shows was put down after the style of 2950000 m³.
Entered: 413.4801 m³
